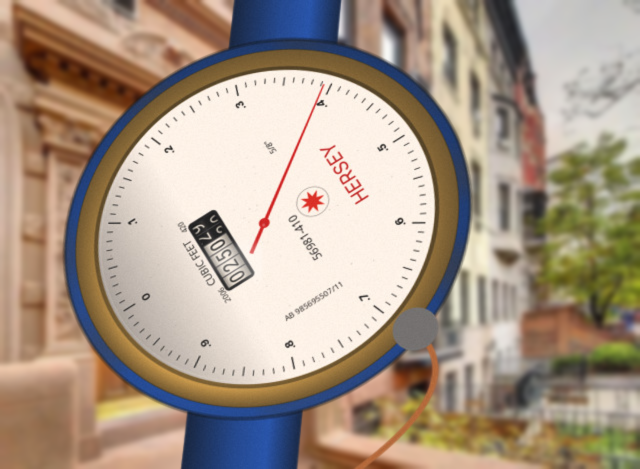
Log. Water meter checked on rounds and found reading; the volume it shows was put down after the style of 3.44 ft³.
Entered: 25029.39 ft³
